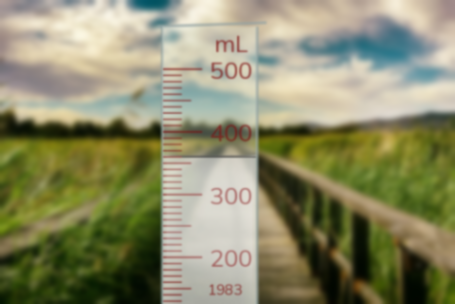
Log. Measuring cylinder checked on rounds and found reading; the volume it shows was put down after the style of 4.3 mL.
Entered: 360 mL
